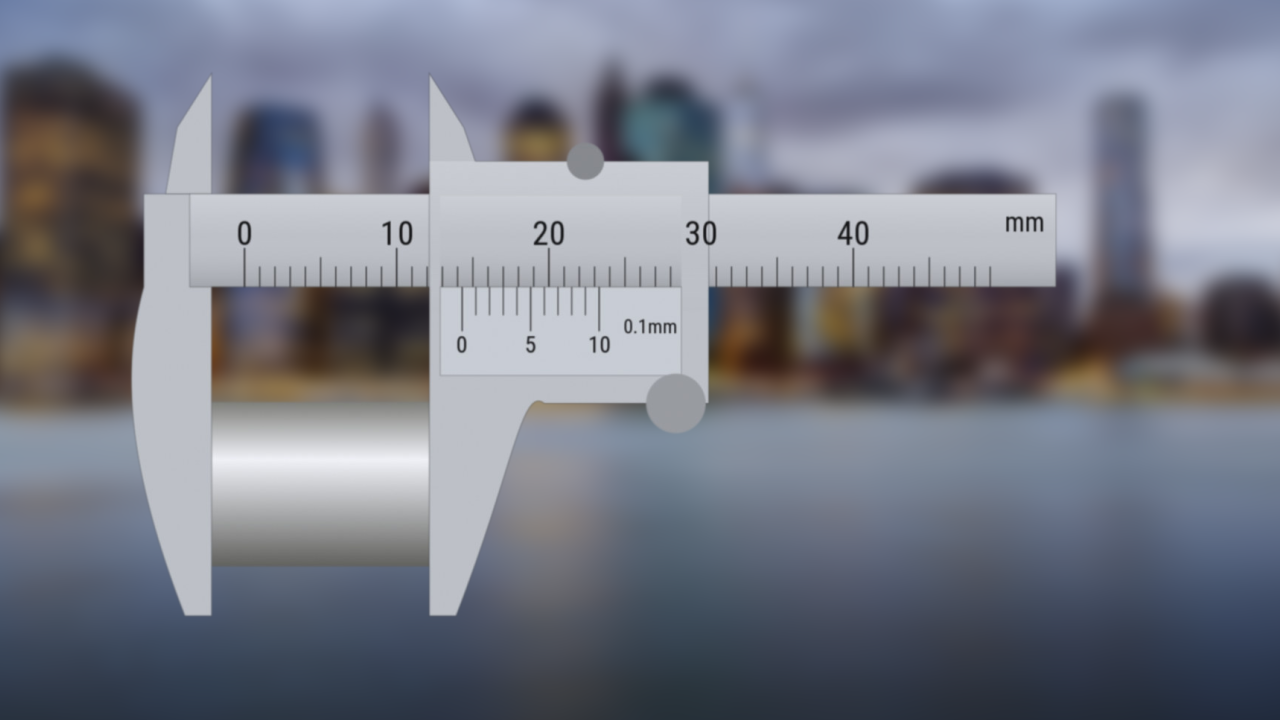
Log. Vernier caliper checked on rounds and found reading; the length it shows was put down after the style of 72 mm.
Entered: 14.3 mm
